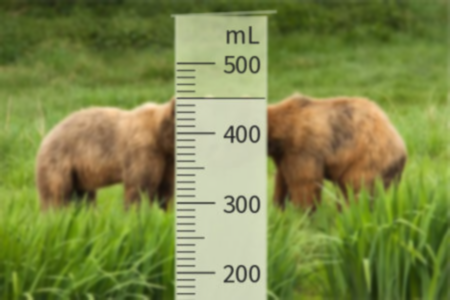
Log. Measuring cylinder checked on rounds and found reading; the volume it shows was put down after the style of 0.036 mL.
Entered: 450 mL
